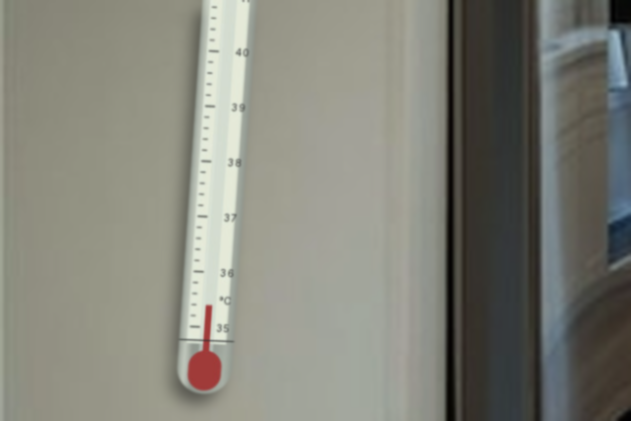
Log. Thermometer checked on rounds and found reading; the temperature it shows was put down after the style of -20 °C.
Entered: 35.4 °C
